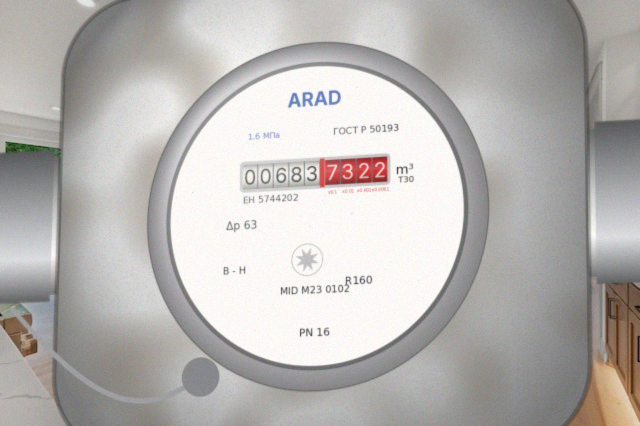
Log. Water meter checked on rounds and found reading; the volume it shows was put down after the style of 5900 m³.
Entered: 683.7322 m³
